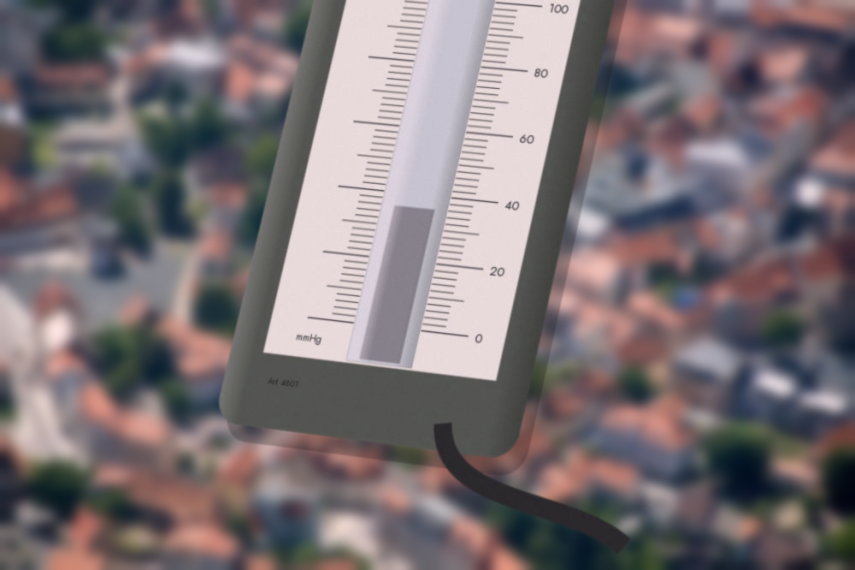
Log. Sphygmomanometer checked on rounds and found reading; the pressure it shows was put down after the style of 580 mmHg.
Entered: 36 mmHg
